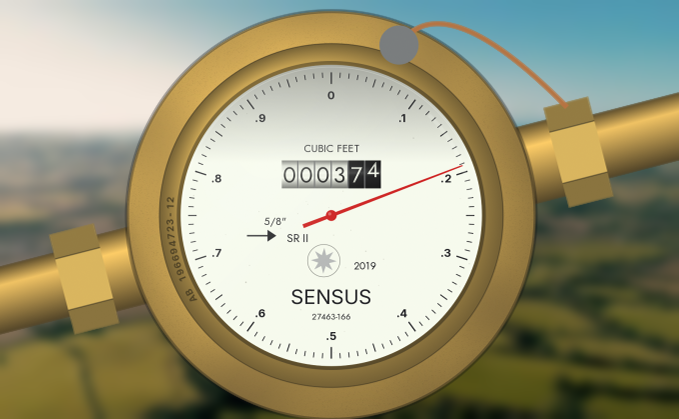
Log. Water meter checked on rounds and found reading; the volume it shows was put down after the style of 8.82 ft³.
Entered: 374.19 ft³
